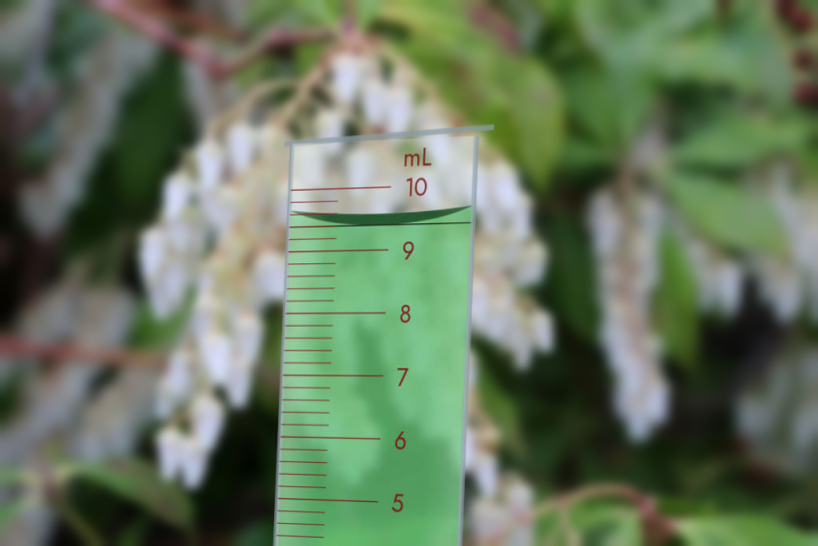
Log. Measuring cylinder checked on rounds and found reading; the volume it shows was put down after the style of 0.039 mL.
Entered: 9.4 mL
